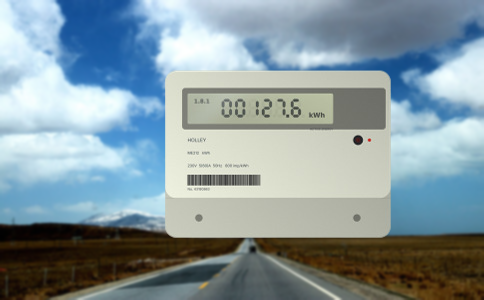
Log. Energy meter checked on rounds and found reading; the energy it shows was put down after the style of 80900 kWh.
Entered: 127.6 kWh
